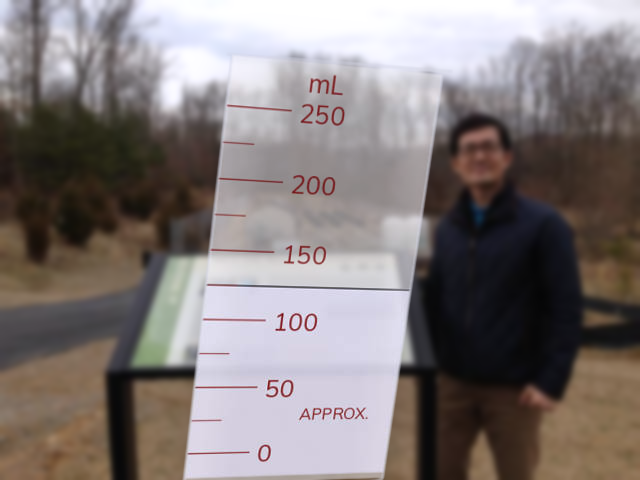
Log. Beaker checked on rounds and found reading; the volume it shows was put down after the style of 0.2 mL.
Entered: 125 mL
